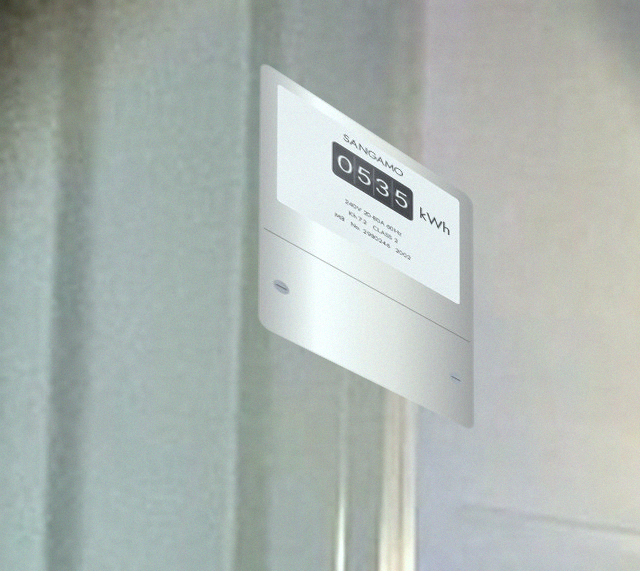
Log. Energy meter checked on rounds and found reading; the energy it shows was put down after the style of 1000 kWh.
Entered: 535 kWh
